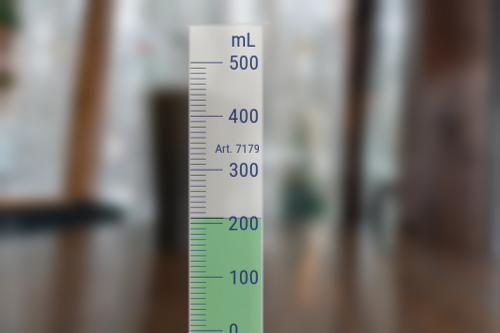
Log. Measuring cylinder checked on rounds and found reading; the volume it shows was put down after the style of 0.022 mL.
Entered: 210 mL
